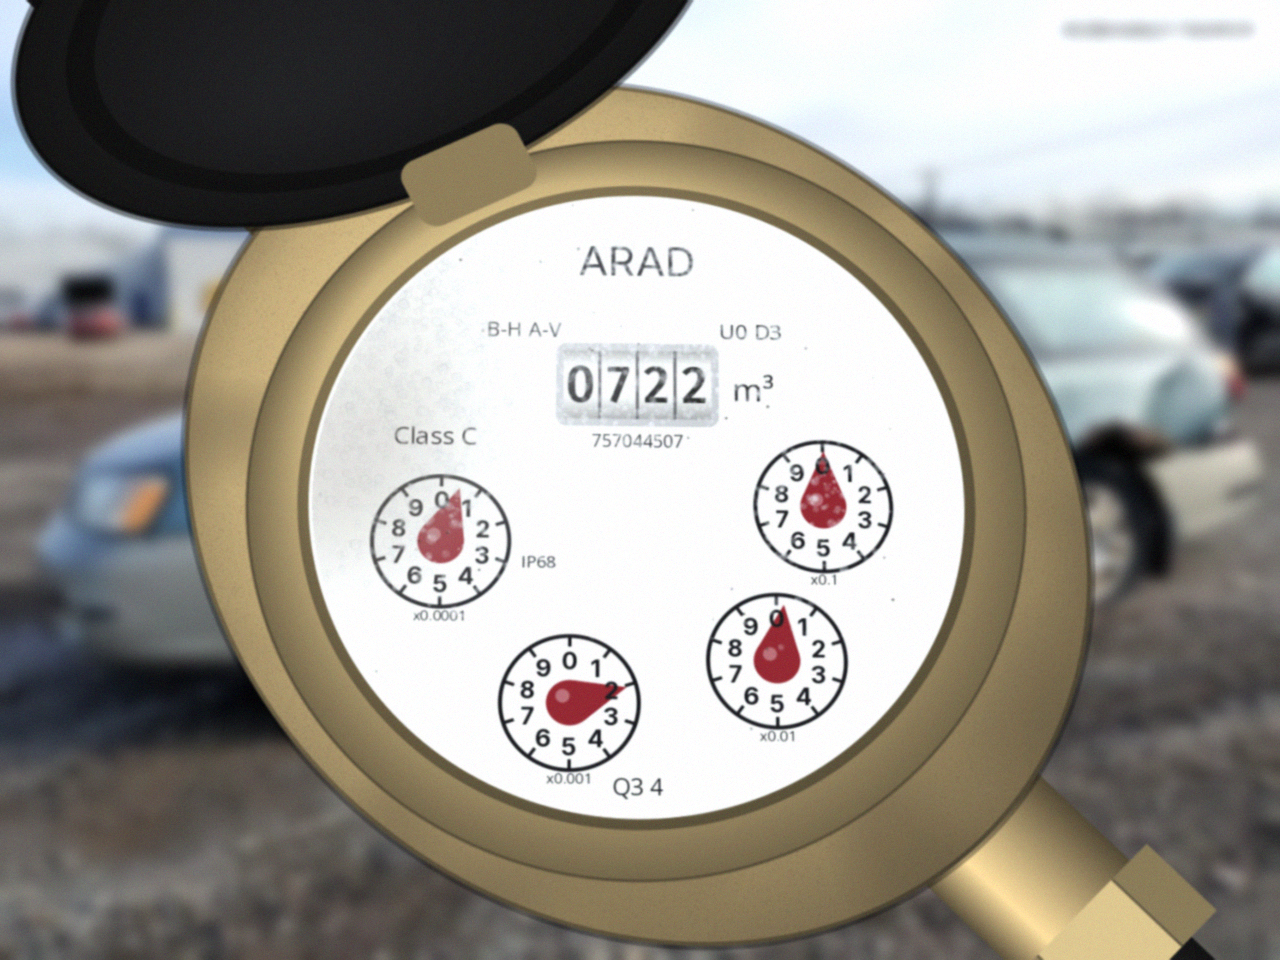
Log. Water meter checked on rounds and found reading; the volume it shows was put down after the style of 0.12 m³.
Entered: 722.0020 m³
